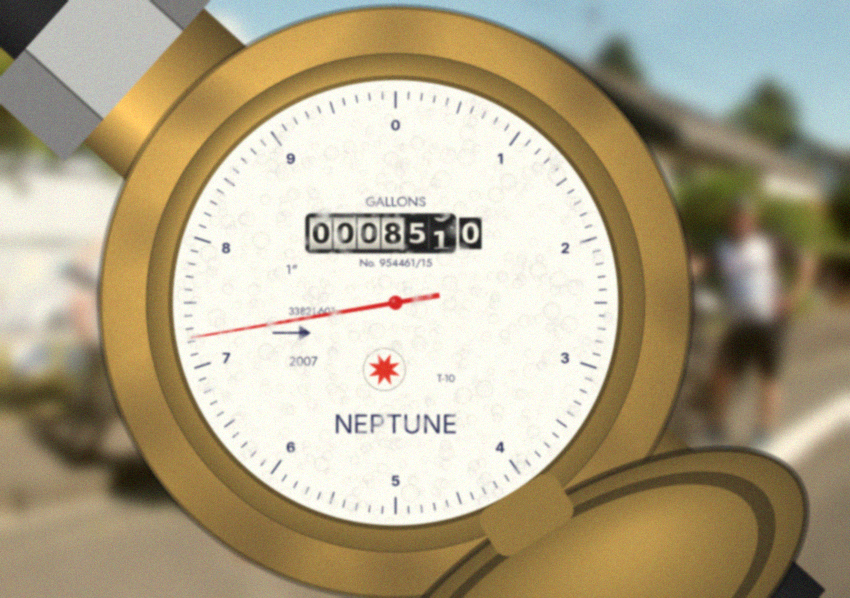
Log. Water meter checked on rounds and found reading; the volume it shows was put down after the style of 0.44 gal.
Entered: 8507.2 gal
